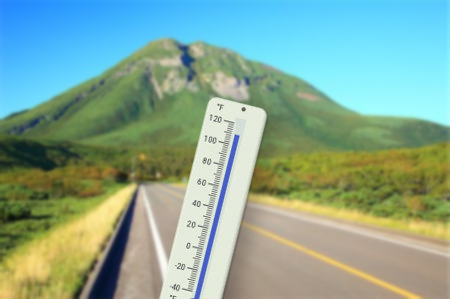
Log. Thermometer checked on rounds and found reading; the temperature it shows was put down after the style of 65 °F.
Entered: 110 °F
